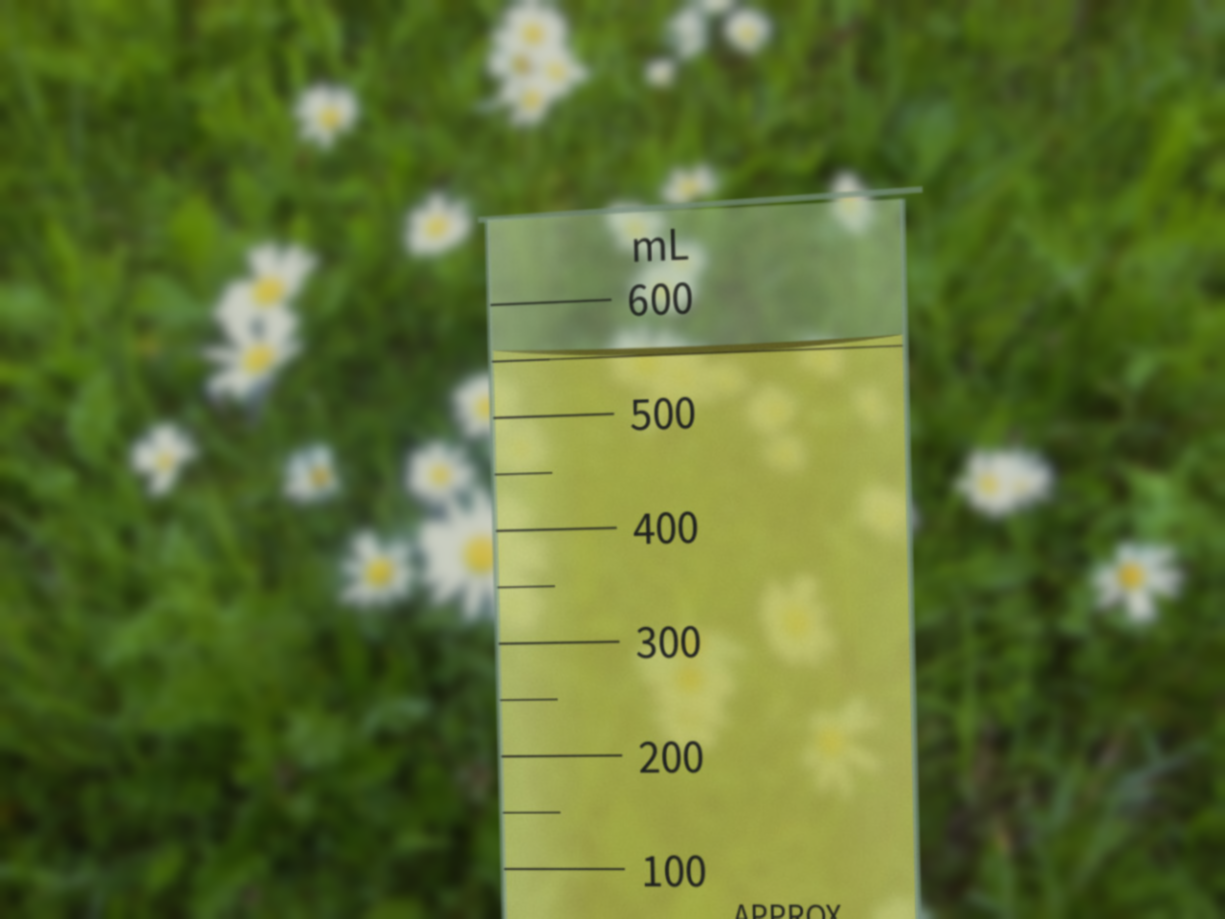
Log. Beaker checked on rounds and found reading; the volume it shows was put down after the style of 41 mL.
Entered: 550 mL
